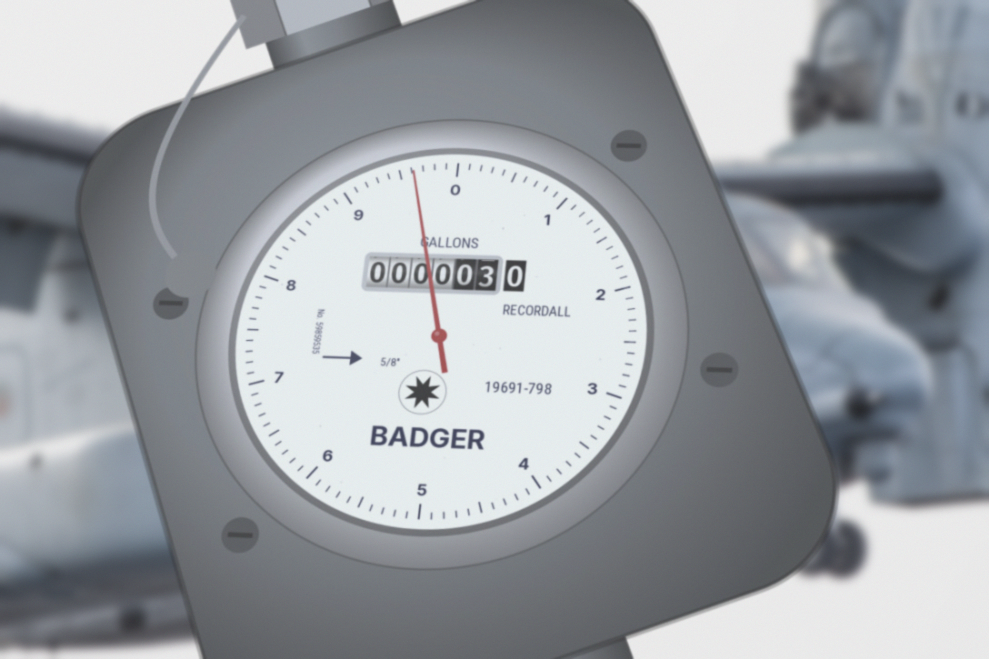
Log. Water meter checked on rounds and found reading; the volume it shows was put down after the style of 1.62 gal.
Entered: 29.6 gal
